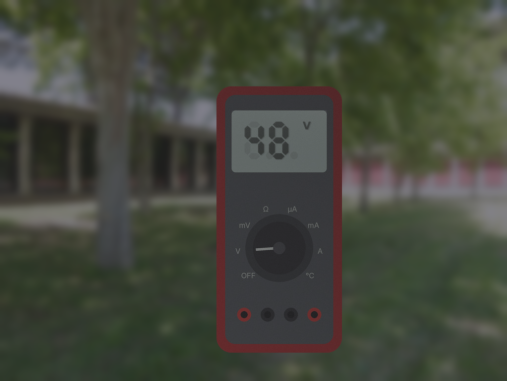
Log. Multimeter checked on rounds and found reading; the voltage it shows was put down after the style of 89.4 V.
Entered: 48 V
